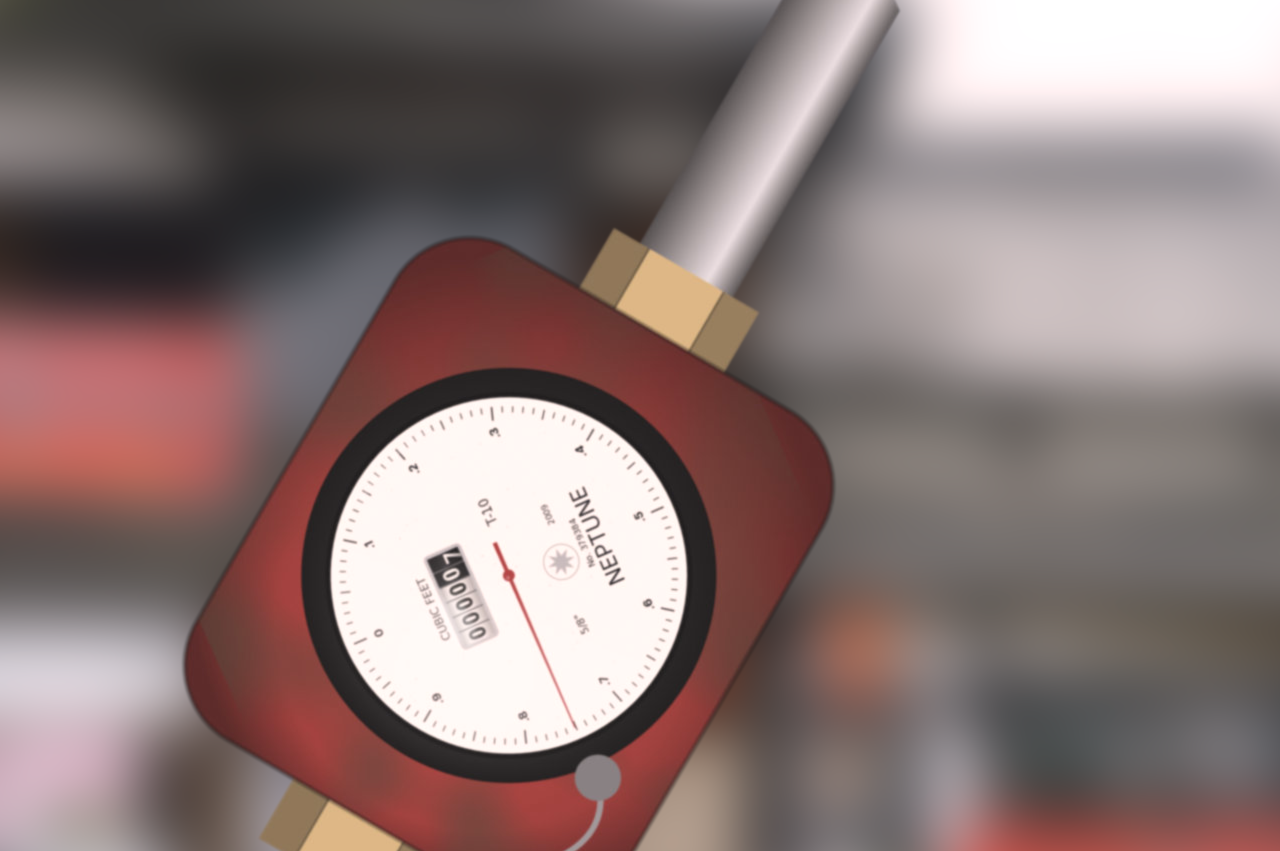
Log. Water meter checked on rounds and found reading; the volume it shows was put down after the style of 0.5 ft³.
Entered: 6.75 ft³
